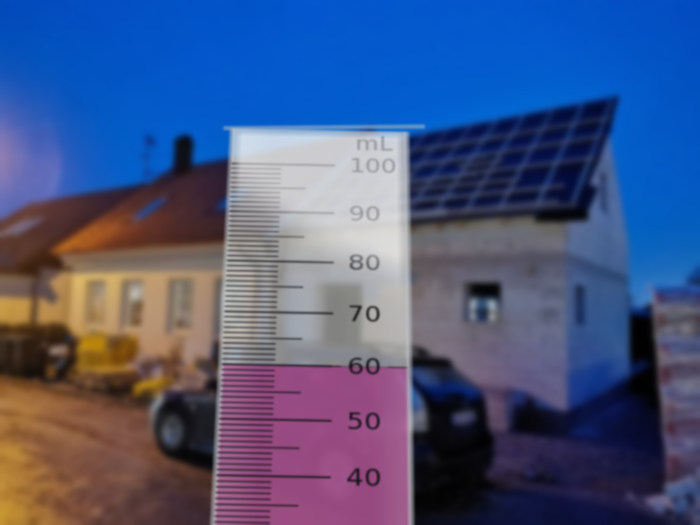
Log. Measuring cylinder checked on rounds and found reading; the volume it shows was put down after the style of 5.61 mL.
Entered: 60 mL
